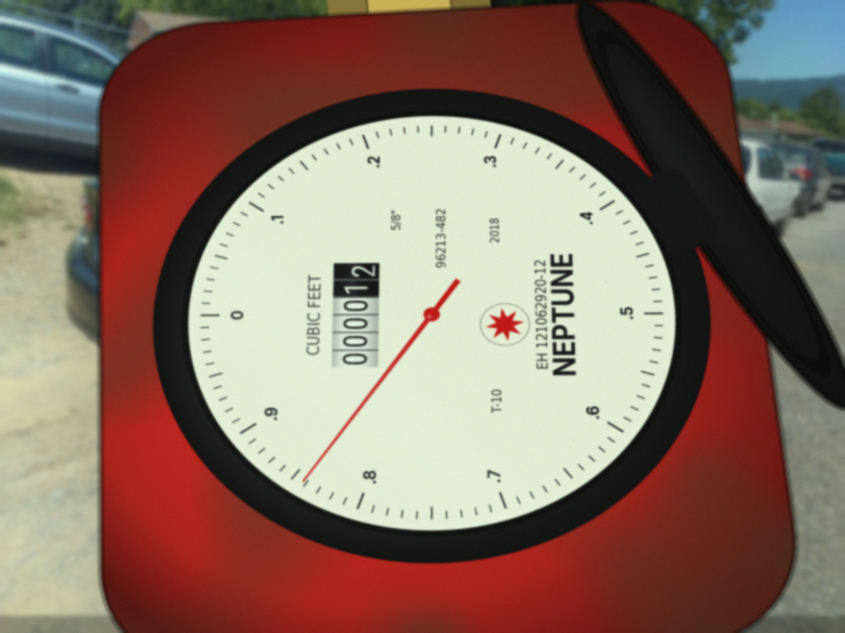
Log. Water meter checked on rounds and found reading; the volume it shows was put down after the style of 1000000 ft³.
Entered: 11.84 ft³
